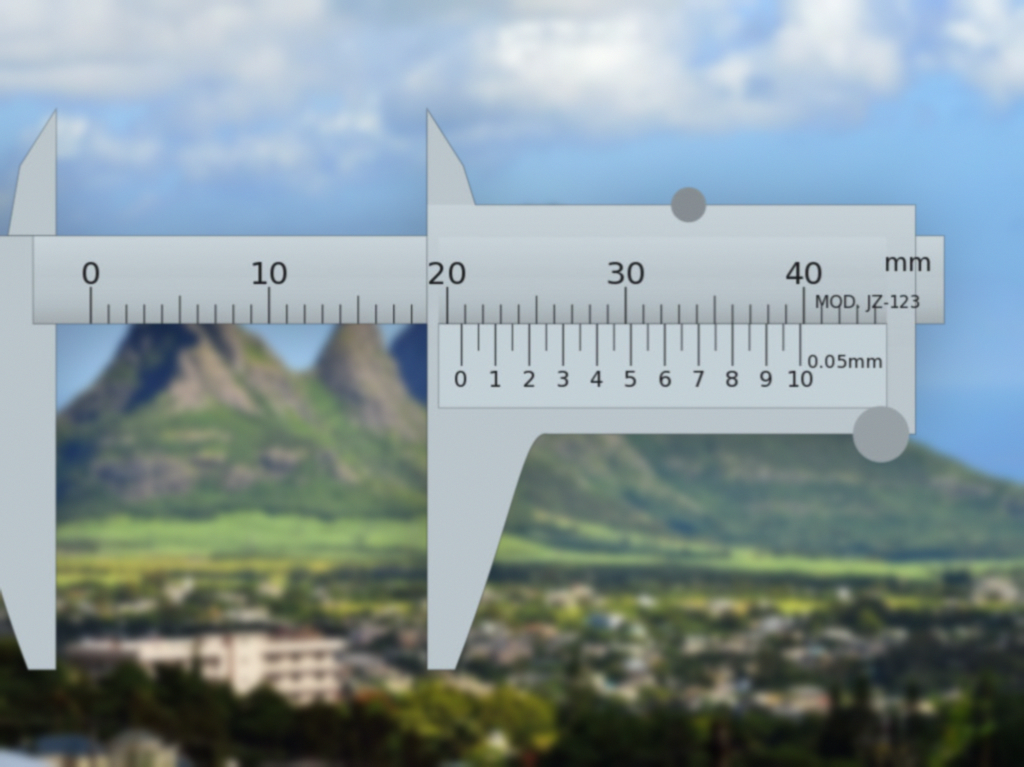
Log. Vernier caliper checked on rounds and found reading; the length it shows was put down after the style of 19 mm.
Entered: 20.8 mm
